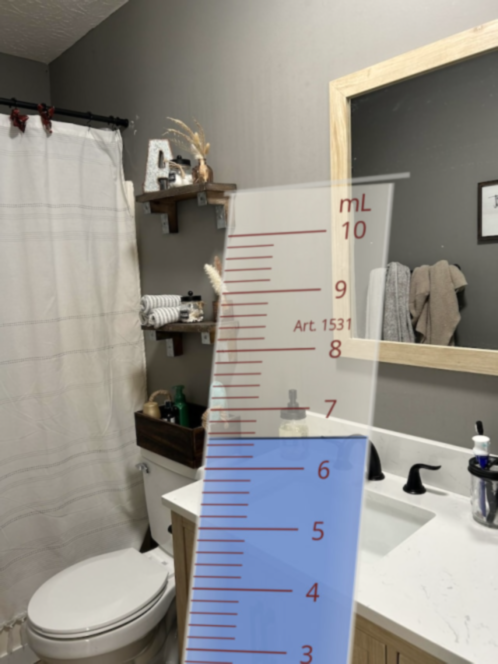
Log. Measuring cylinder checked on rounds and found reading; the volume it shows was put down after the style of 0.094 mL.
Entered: 6.5 mL
